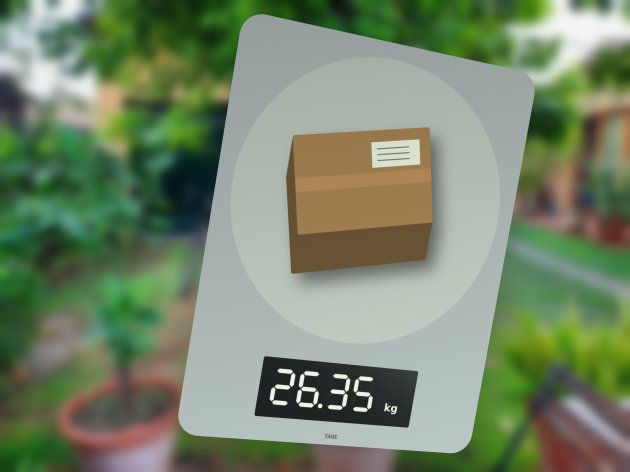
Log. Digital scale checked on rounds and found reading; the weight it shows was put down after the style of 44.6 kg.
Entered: 26.35 kg
